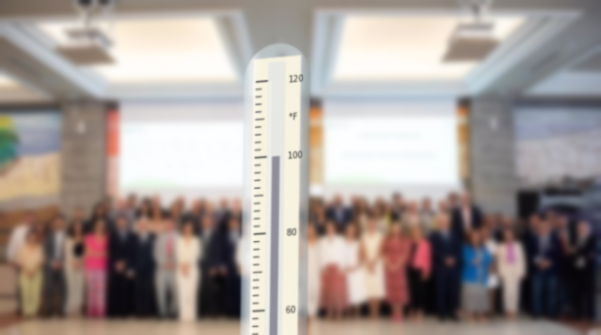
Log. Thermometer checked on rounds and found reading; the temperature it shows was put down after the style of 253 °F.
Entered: 100 °F
